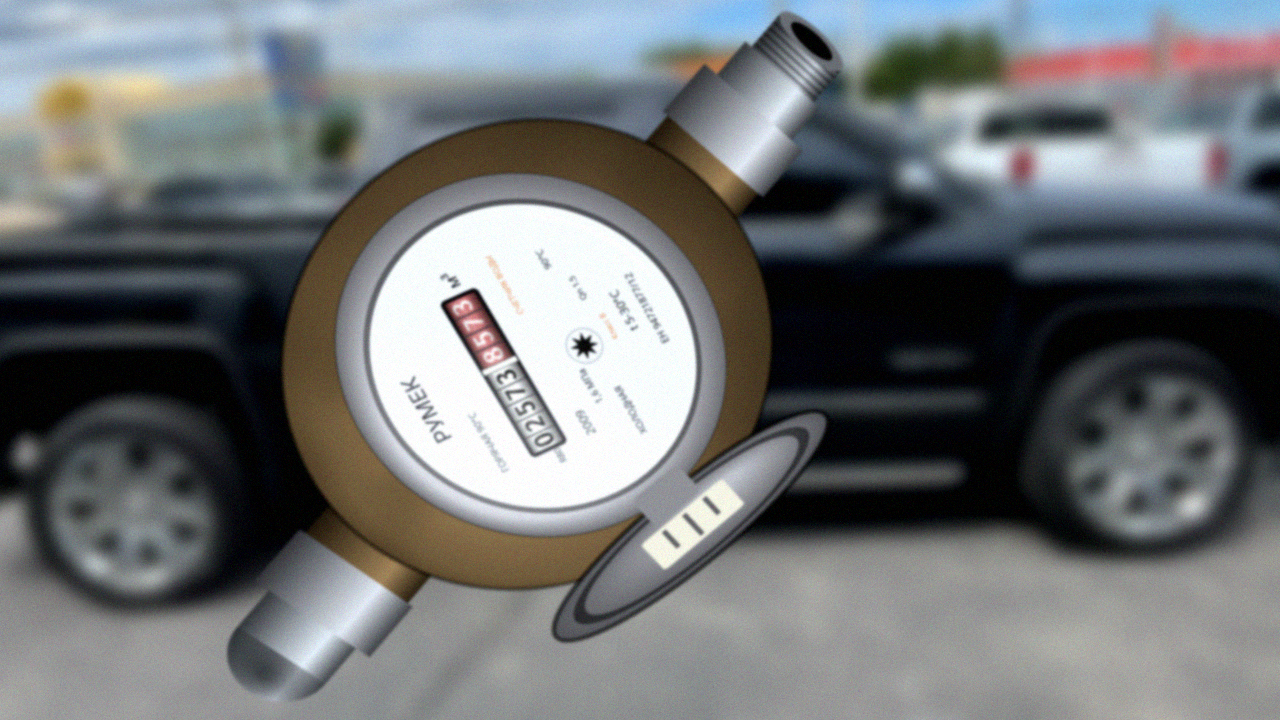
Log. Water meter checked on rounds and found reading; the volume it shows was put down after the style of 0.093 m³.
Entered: 2573.8573 m³
